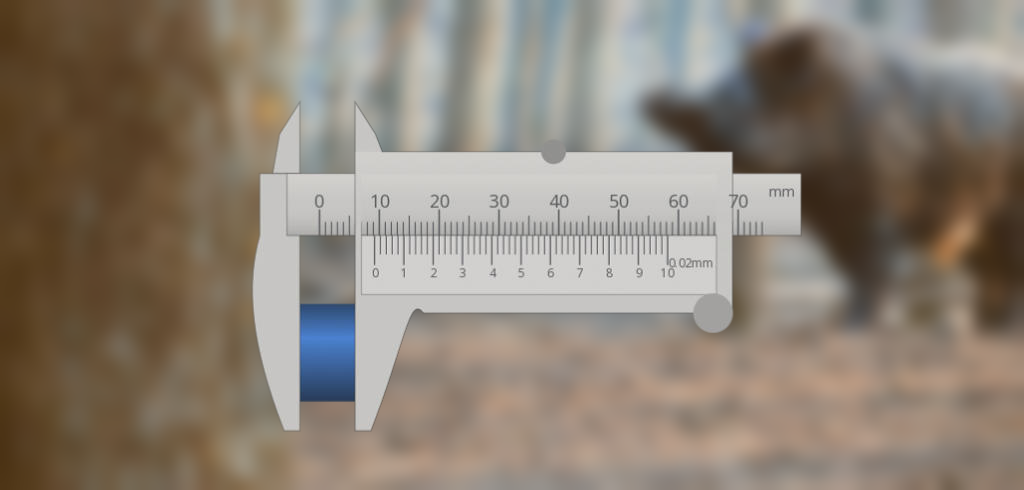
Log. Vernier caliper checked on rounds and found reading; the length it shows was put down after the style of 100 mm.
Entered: 9.2 mm
